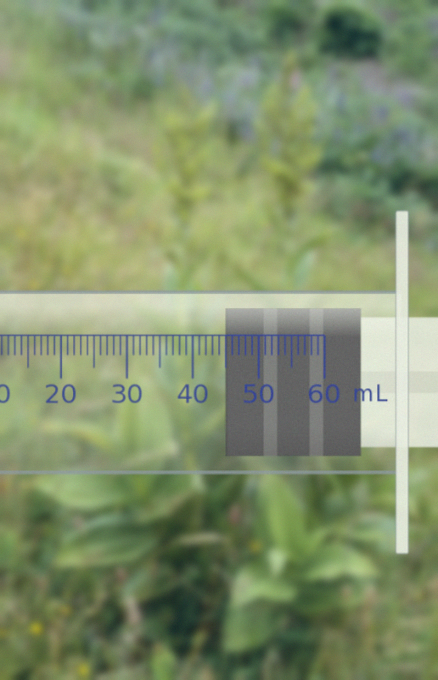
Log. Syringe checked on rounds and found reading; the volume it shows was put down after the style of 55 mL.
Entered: 45 mL
